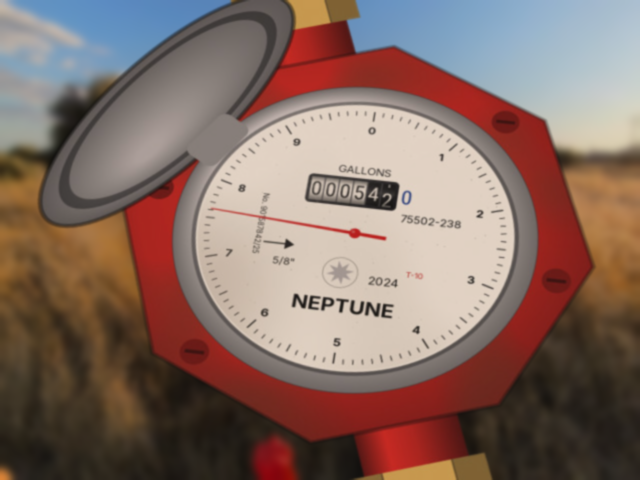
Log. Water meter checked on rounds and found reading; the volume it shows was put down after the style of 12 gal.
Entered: 5417.6 gal
